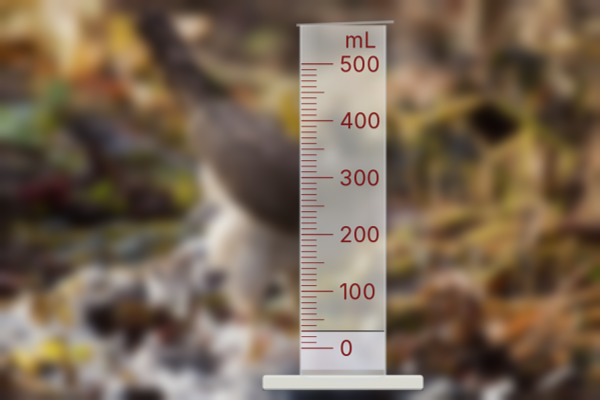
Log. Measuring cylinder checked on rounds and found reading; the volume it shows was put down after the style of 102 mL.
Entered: 30 mL
